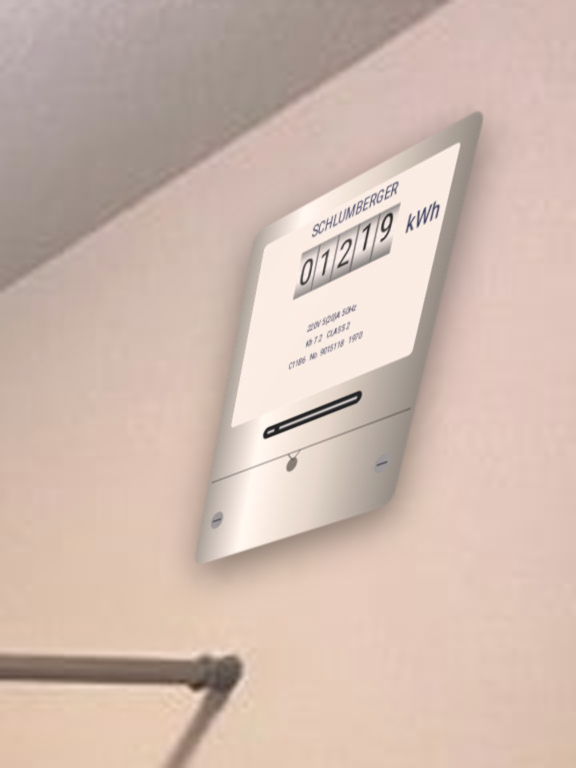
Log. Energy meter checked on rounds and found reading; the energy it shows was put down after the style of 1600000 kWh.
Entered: 1219 kWh
